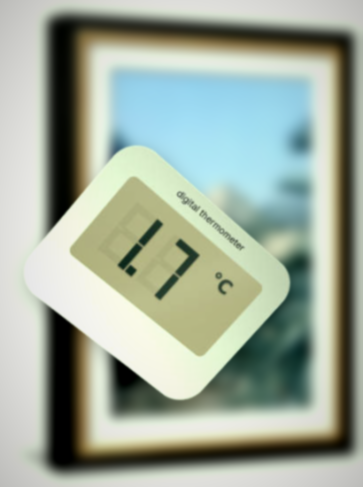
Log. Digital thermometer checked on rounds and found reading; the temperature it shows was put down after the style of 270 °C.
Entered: 1.7 °C
